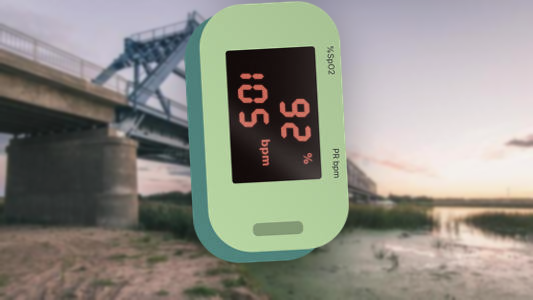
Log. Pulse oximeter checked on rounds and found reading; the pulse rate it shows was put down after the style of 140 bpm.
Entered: 105 bpm
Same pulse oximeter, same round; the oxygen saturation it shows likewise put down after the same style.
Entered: 92 %
